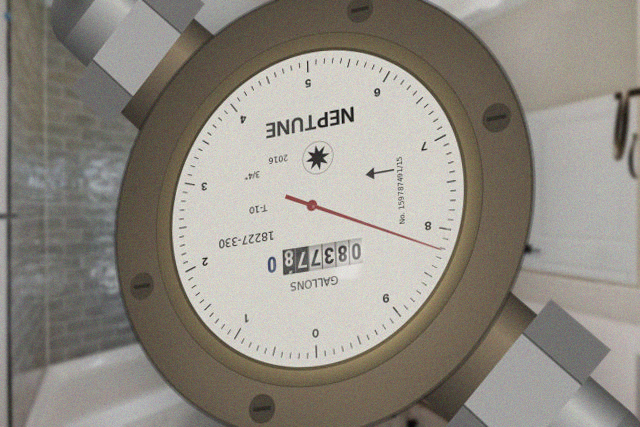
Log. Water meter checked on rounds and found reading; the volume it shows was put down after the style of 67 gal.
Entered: 837778.2 gal
